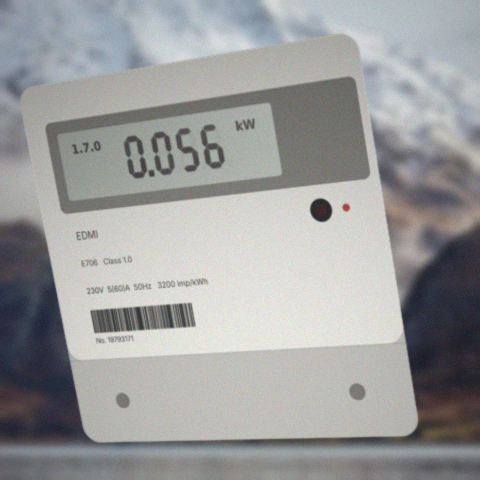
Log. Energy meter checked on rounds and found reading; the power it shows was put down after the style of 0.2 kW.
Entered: 0.056 kW
